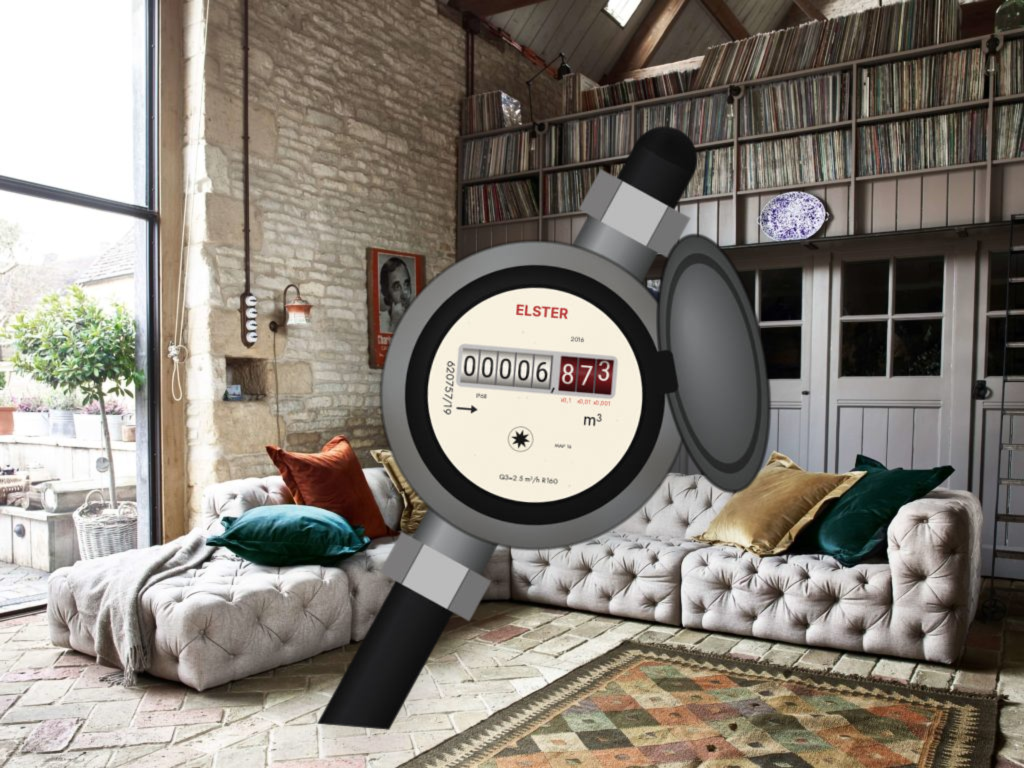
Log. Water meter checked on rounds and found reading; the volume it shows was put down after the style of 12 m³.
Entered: 6.873 m³
